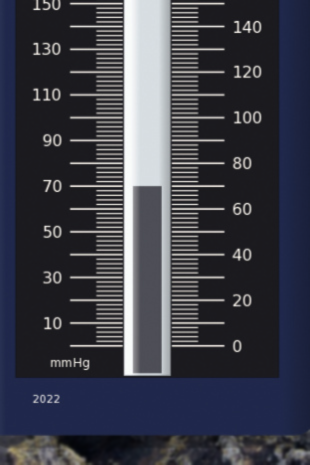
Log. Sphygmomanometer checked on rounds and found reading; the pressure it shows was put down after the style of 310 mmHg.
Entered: 70 mmHg
